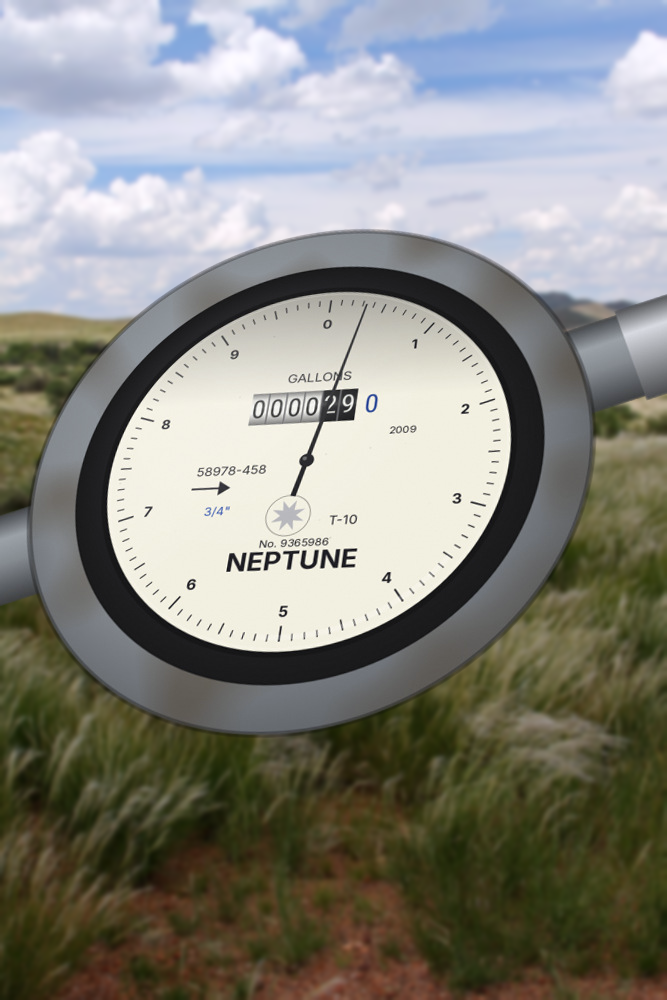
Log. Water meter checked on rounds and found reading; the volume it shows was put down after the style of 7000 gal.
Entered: 290.3 gal
